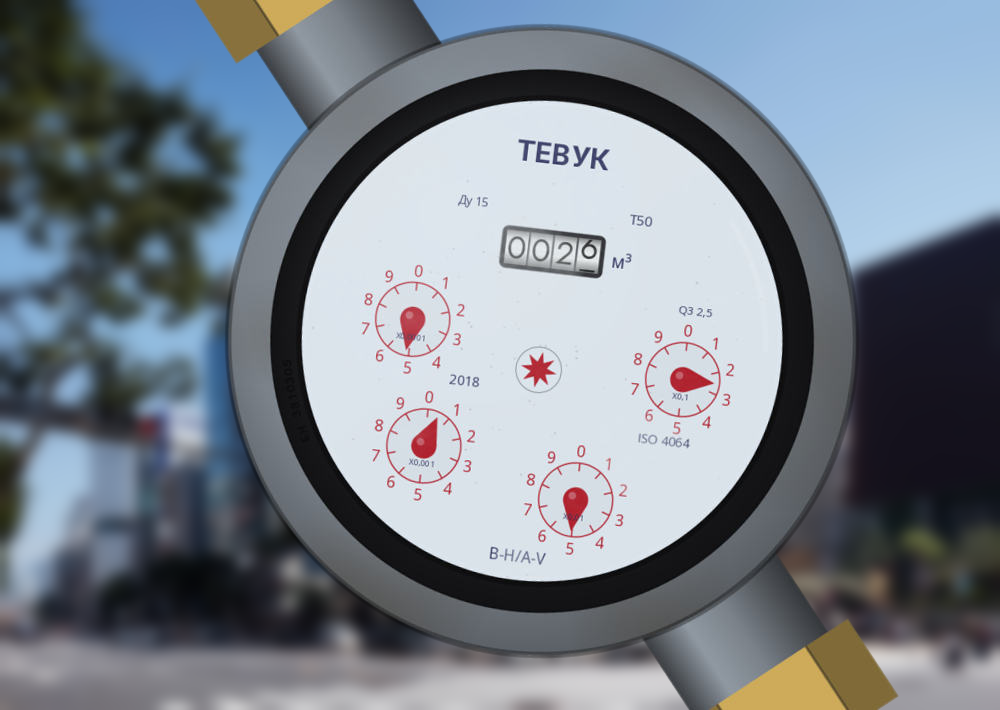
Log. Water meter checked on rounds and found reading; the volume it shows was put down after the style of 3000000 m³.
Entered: 26.2505 m³
